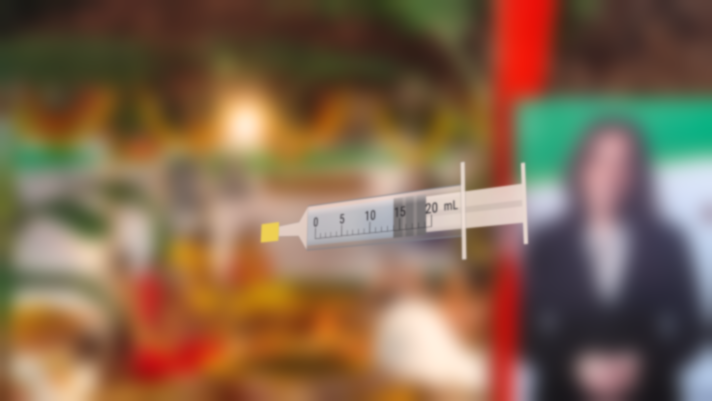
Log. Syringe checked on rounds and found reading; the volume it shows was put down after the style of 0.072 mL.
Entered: 14 mL
